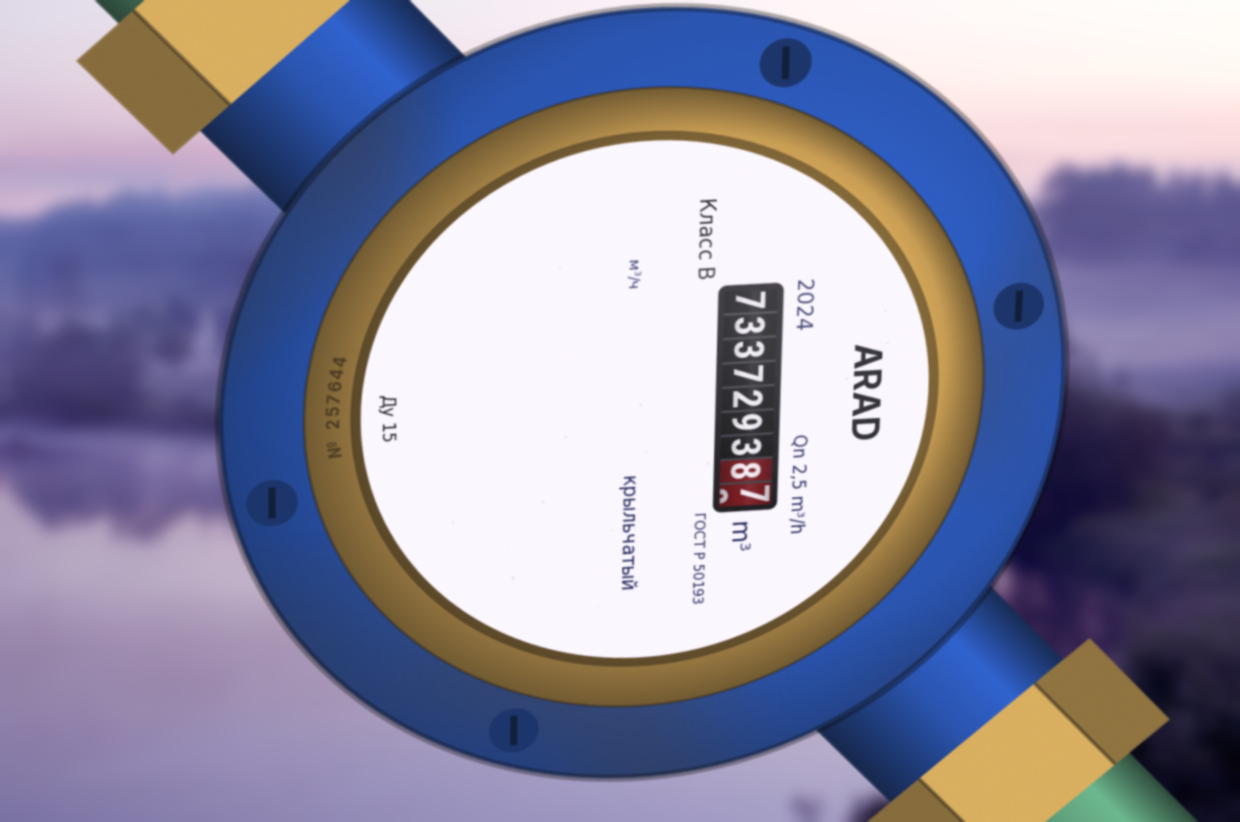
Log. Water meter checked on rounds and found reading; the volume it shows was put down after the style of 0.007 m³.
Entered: 7337293.87 m³
